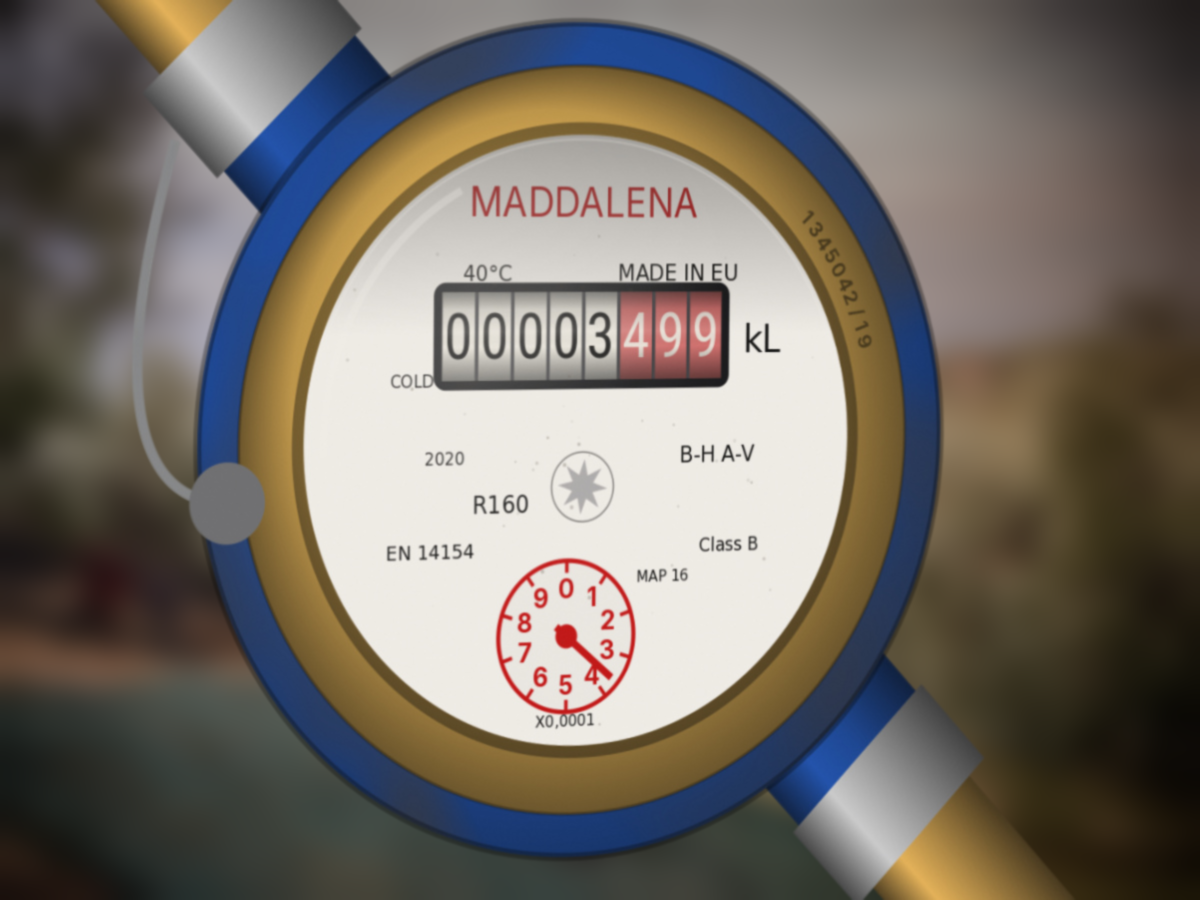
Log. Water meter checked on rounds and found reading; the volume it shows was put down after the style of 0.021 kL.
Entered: 3.4993 kL
